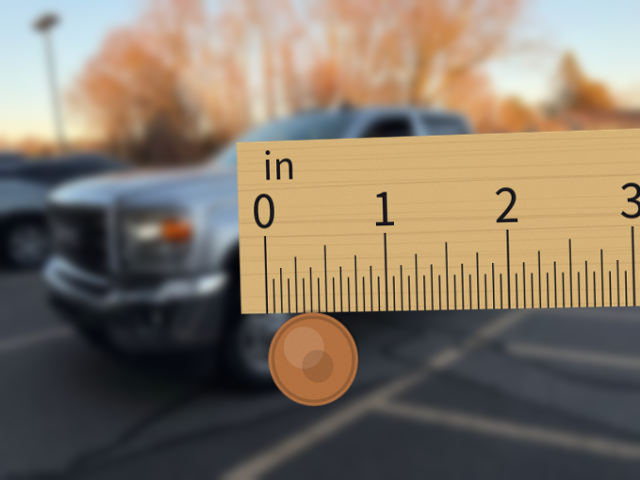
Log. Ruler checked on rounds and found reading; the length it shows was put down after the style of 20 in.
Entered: 0.75 in
